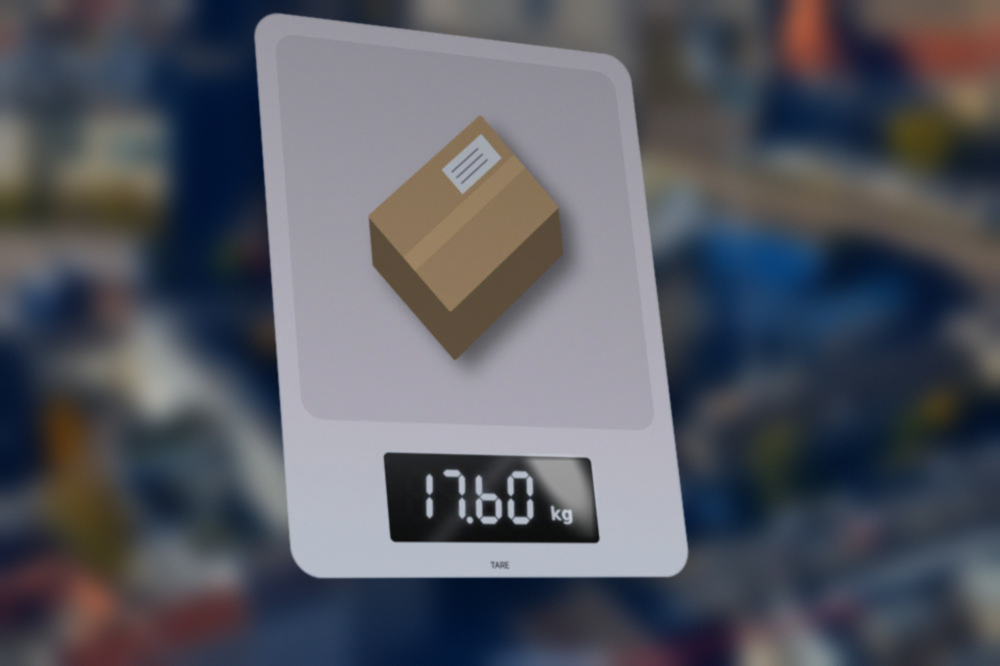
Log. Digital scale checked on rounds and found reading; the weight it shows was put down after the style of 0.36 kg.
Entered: 17.60 kg
